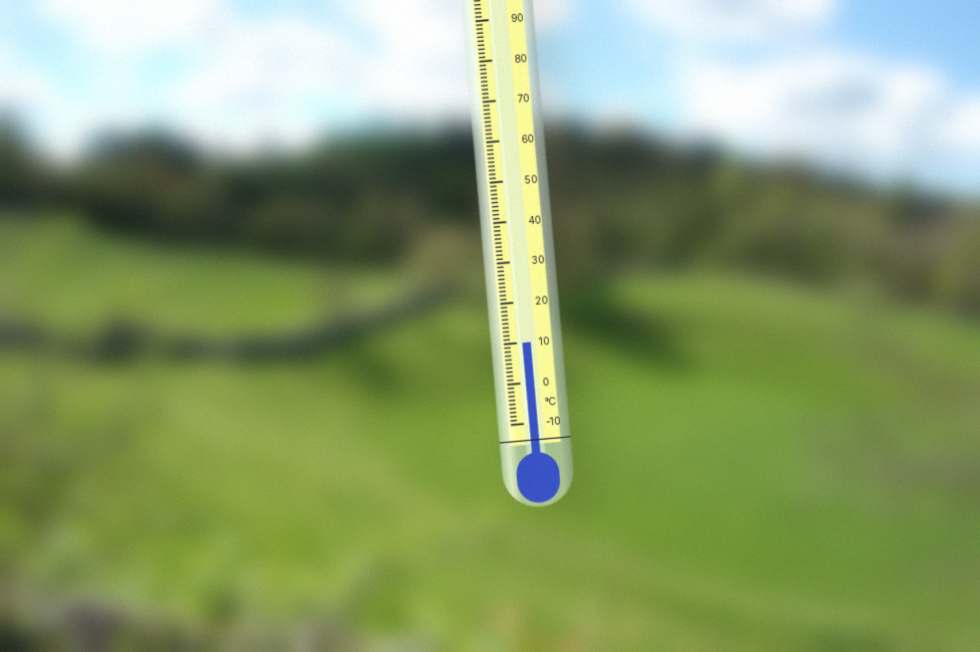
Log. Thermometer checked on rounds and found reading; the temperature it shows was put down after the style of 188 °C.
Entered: 10 °C
